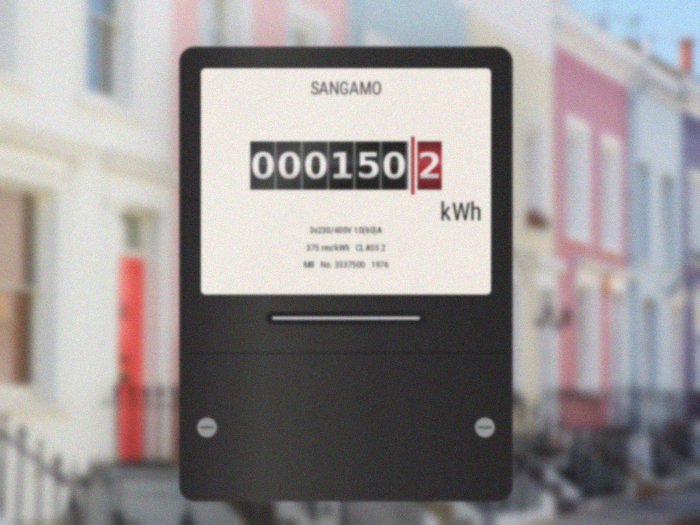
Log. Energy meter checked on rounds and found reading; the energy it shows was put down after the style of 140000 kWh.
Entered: 150.2 kWh
